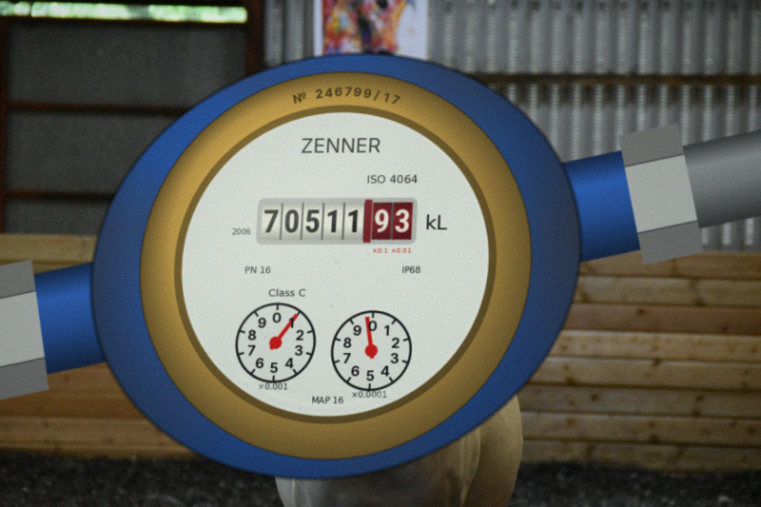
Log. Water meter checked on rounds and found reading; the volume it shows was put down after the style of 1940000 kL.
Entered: 70511.9309 kL
